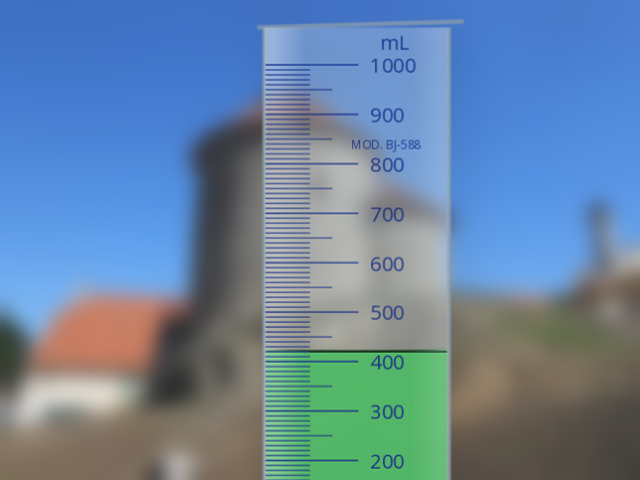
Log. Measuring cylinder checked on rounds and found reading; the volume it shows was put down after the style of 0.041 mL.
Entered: 420 mL
